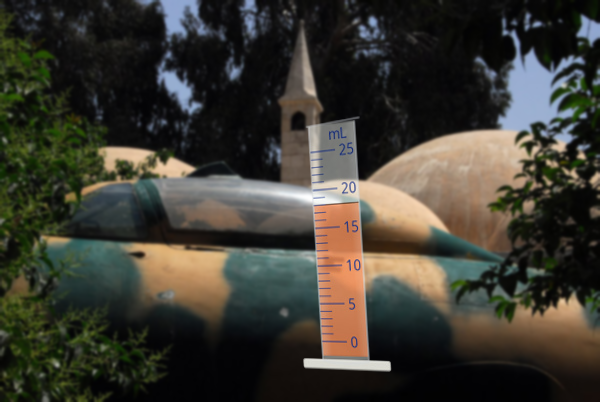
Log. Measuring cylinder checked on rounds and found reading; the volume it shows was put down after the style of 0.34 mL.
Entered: 18 mL
